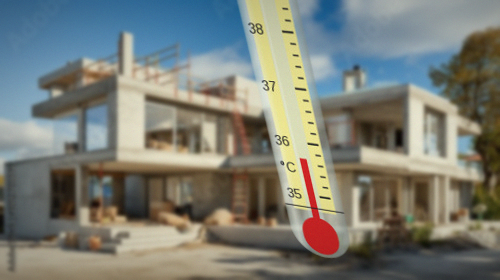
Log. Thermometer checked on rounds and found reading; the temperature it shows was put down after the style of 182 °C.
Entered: 35.7 °C
